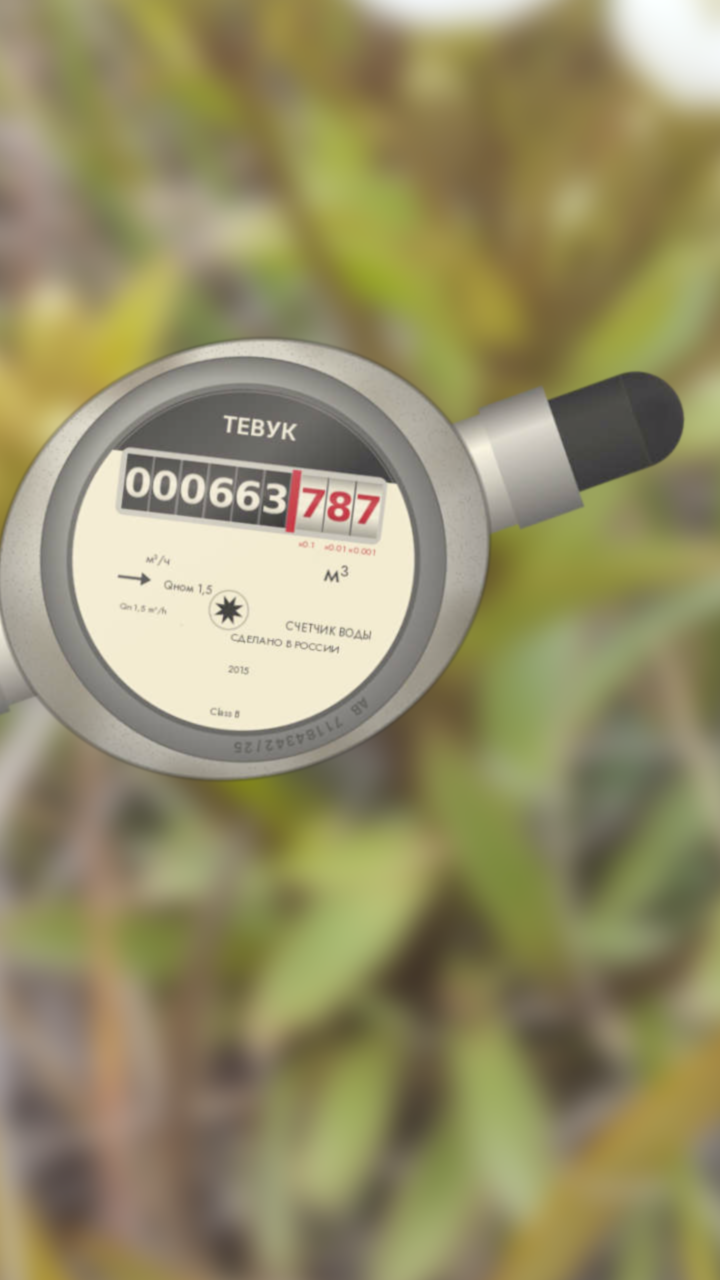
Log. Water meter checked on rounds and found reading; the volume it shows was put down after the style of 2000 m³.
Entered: 663.787 m³
